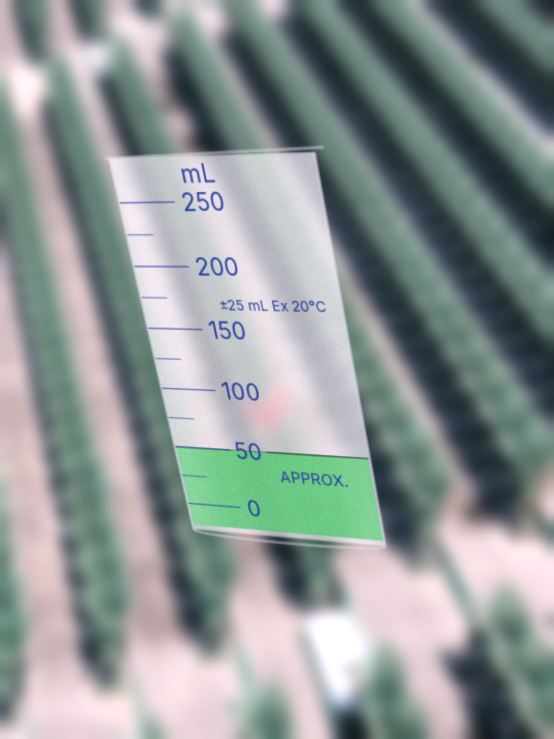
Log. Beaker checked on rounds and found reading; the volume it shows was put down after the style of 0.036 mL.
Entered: 50 mL
